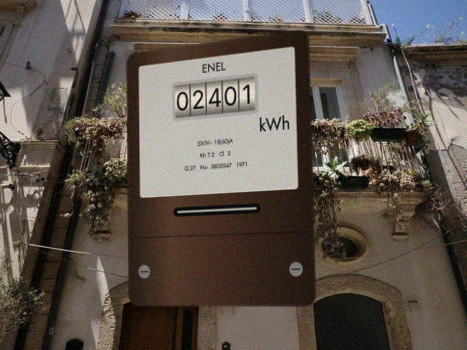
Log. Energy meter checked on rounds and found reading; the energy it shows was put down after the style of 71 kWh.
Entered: 2401 kWh
